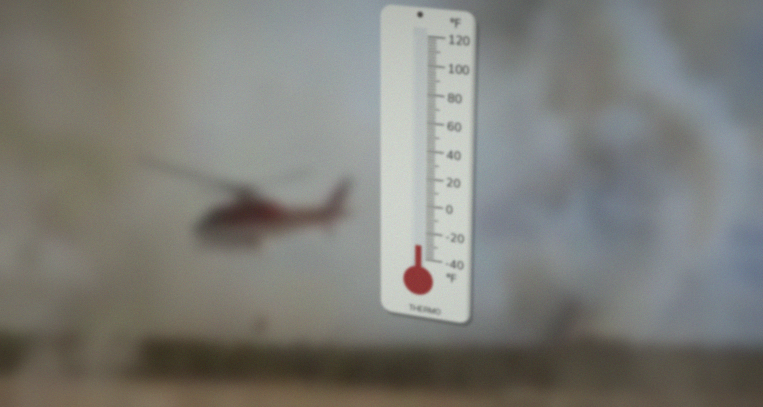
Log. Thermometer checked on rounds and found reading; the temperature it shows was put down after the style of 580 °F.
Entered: -30 °F
